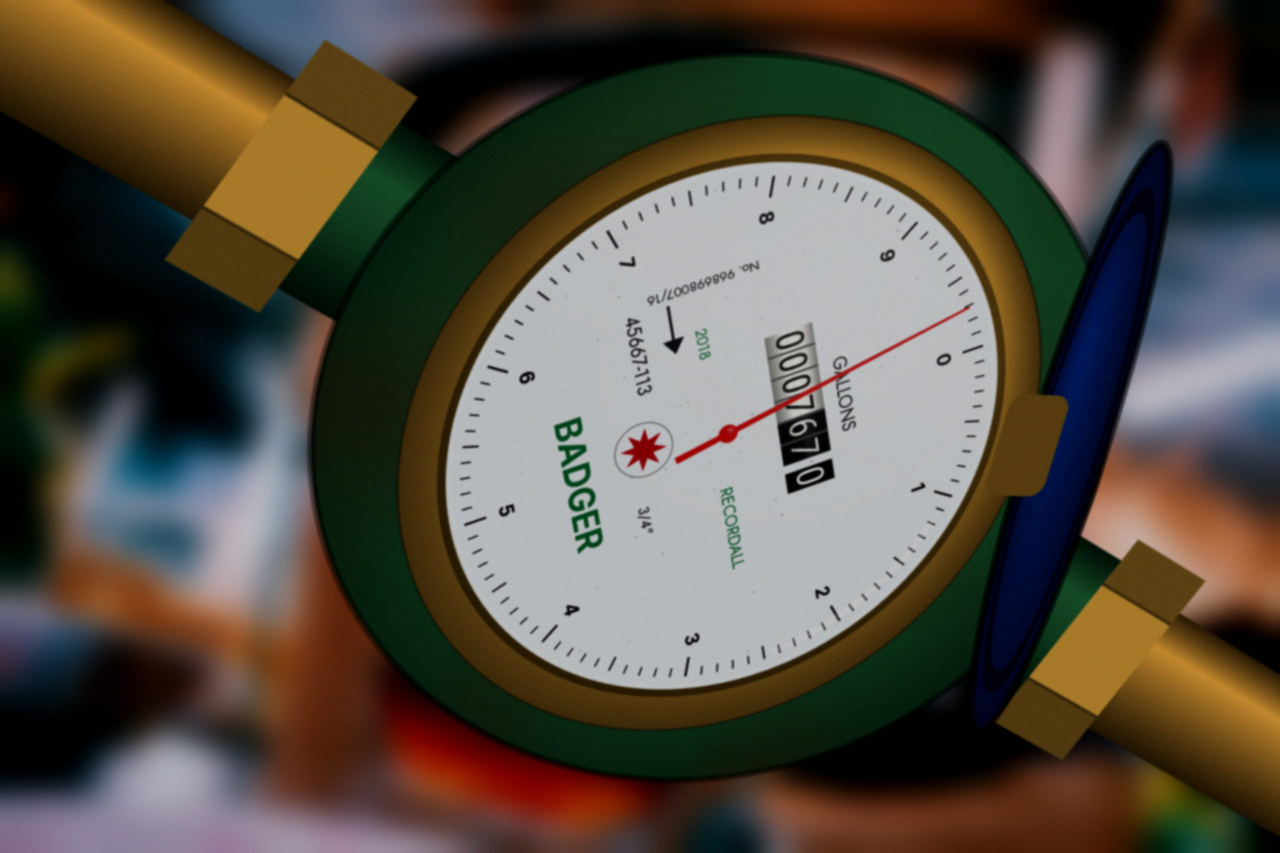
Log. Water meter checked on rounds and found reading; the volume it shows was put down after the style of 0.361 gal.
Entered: 7669.7 gal
